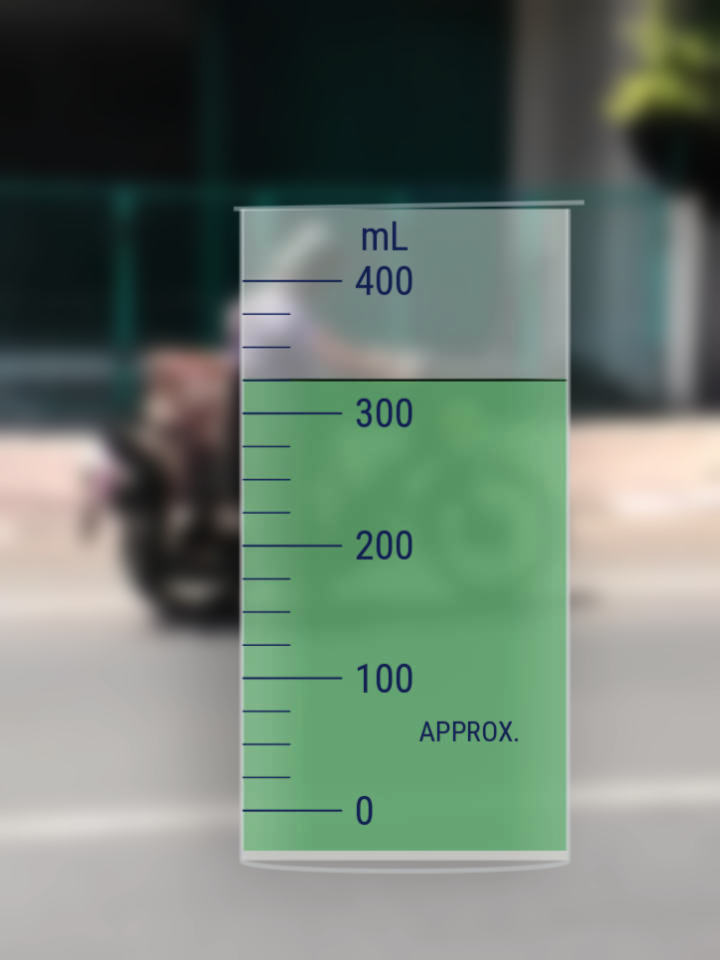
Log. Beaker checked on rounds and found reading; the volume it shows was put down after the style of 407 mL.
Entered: 325 mL
